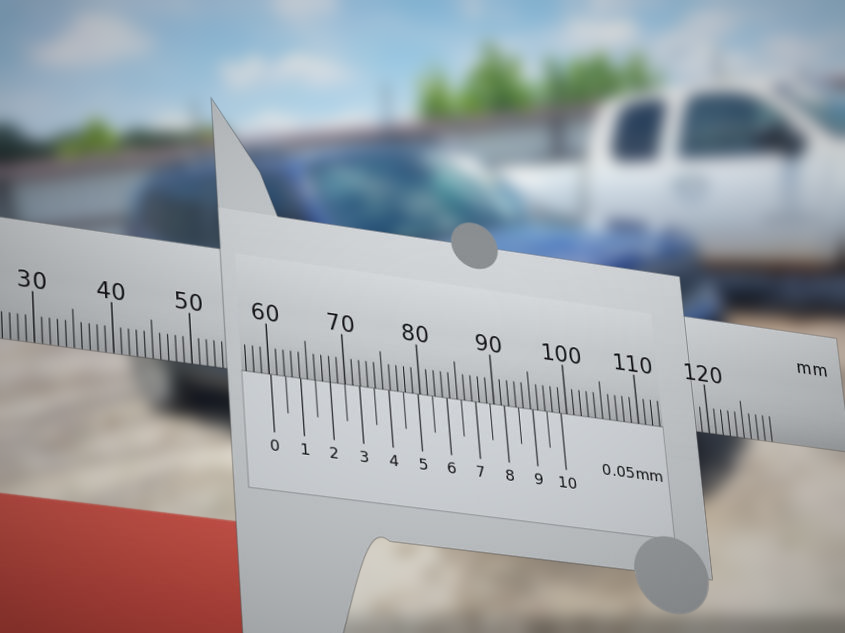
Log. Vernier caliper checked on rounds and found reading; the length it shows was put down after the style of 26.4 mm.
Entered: 60.2 mm
